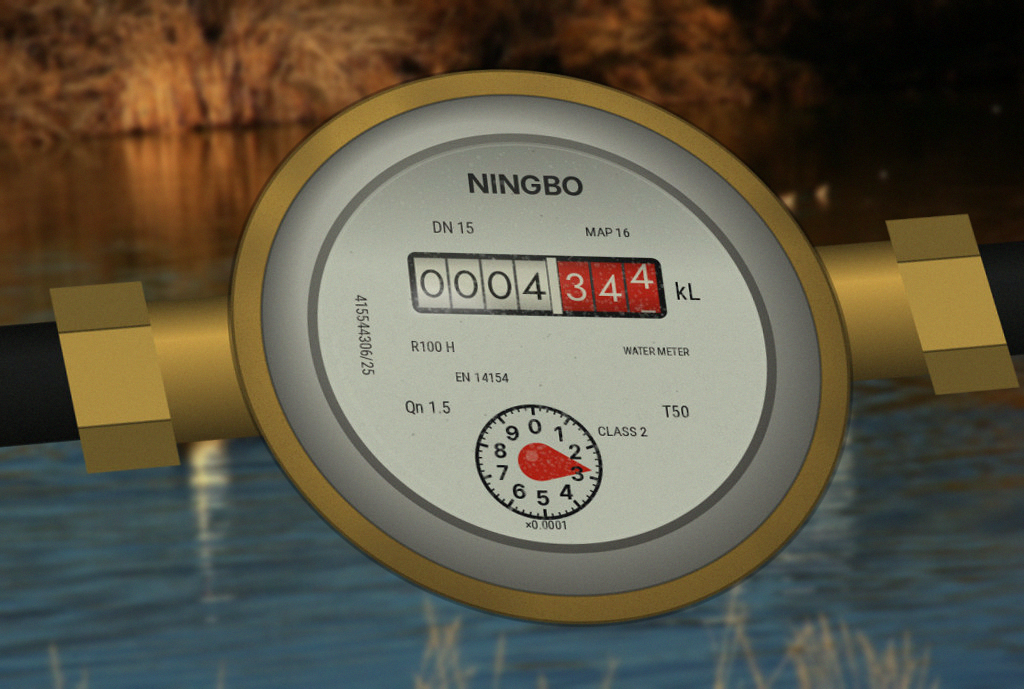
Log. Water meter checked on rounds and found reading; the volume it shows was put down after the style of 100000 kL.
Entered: 4.3442 kL
